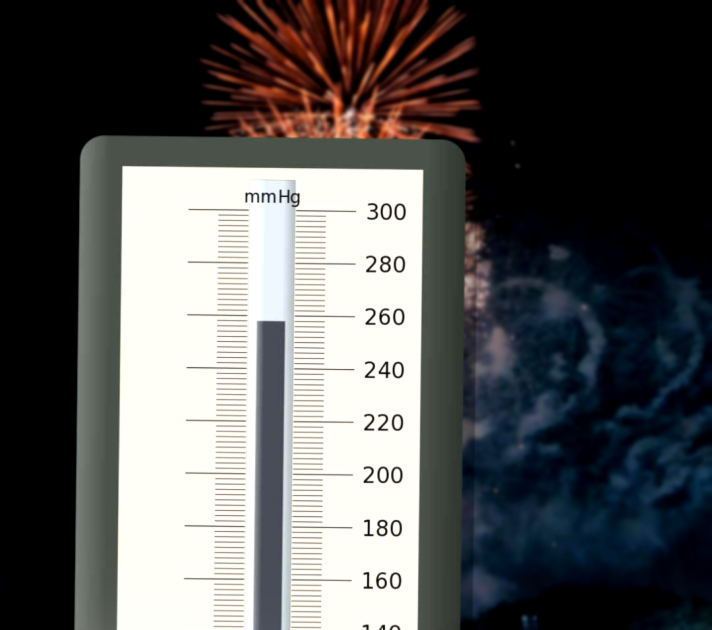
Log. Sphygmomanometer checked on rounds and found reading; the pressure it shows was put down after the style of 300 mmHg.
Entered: 258 mmHg
